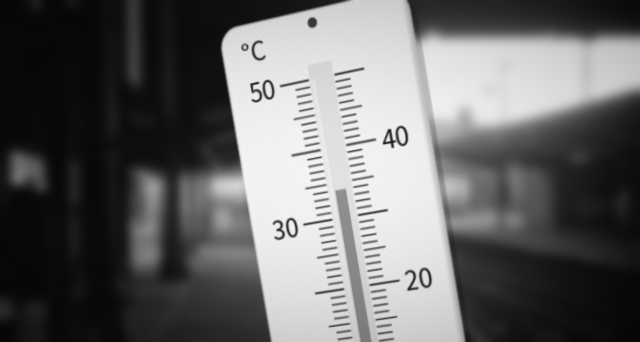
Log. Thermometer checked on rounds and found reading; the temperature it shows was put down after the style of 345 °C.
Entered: 34 °C
